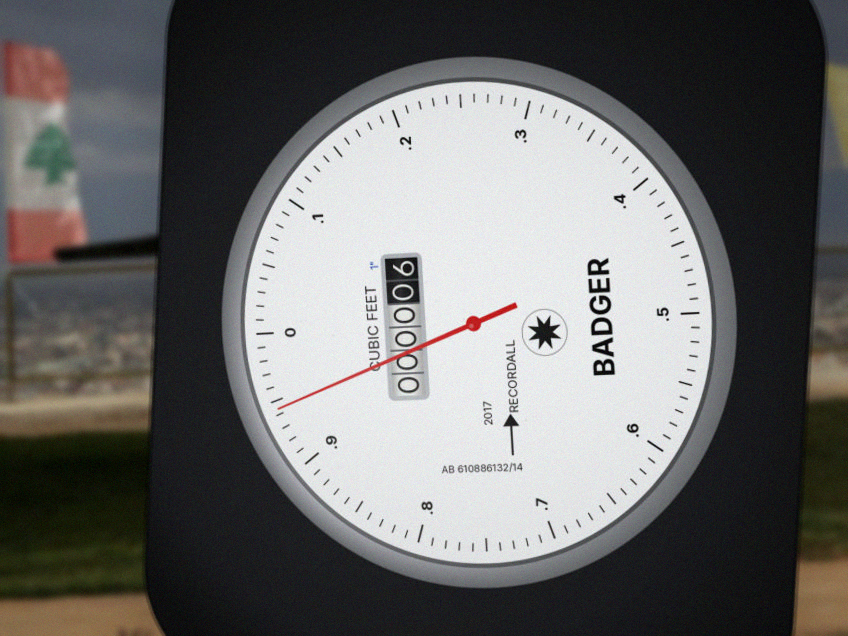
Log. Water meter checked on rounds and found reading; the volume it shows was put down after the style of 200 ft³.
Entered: 5.94 ft³
